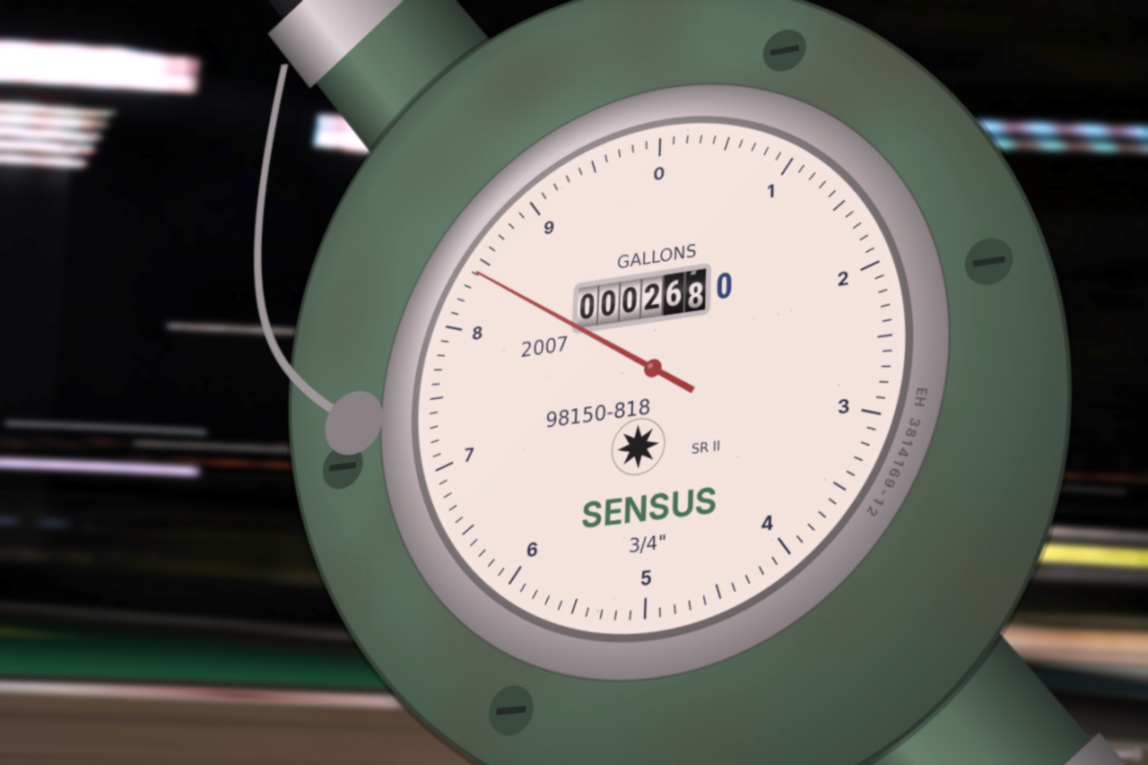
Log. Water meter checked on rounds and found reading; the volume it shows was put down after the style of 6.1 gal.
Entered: 2678.4 gal
